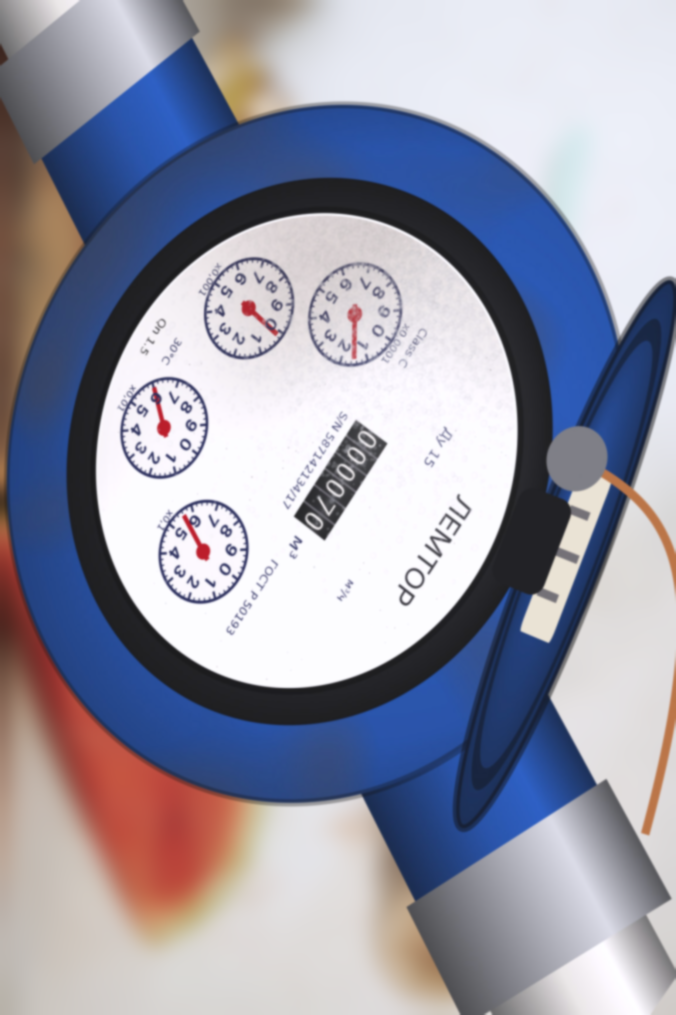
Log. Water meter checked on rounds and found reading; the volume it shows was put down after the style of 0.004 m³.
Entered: 70.5601 m³
